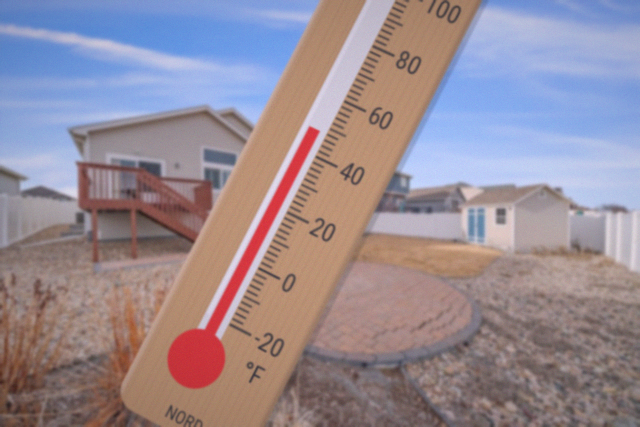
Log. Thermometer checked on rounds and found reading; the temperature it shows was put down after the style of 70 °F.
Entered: 48 °F
